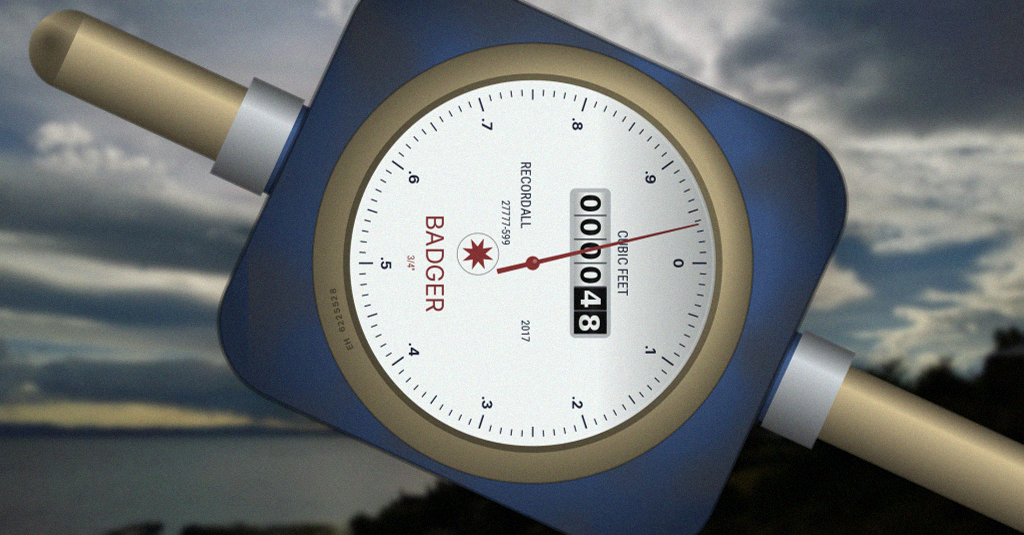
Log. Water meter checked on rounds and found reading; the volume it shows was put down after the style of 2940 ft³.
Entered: 47.96 ft³
